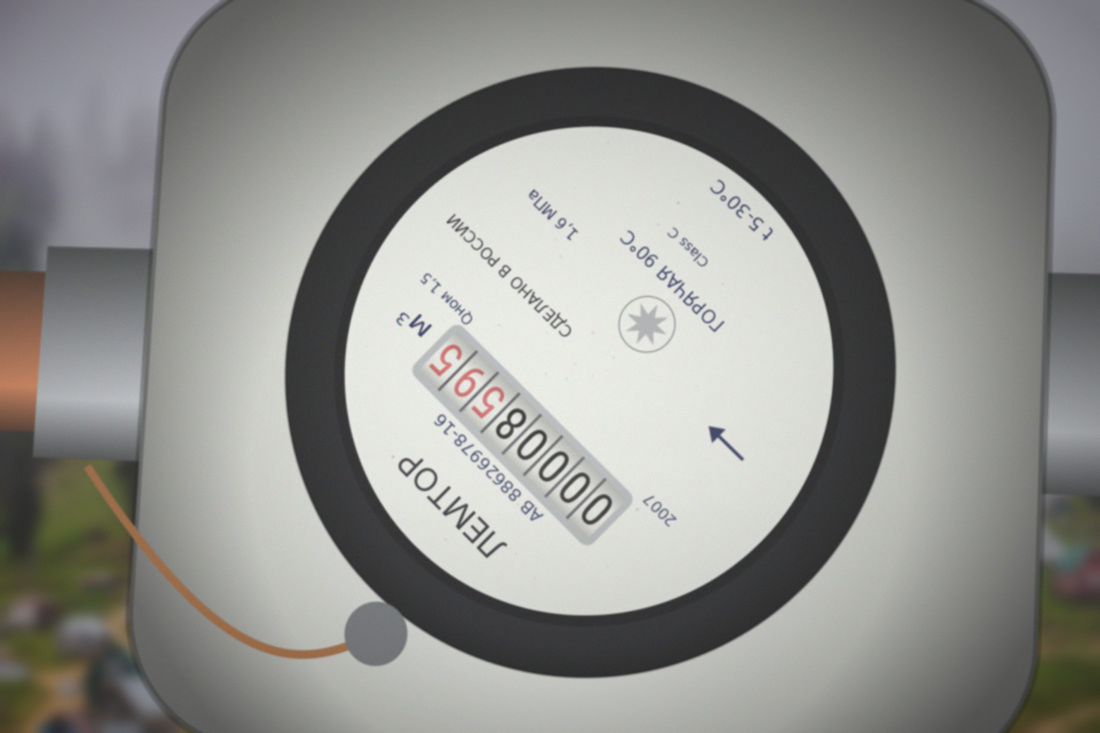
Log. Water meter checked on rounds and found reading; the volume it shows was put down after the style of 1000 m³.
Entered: 8.595 m³
